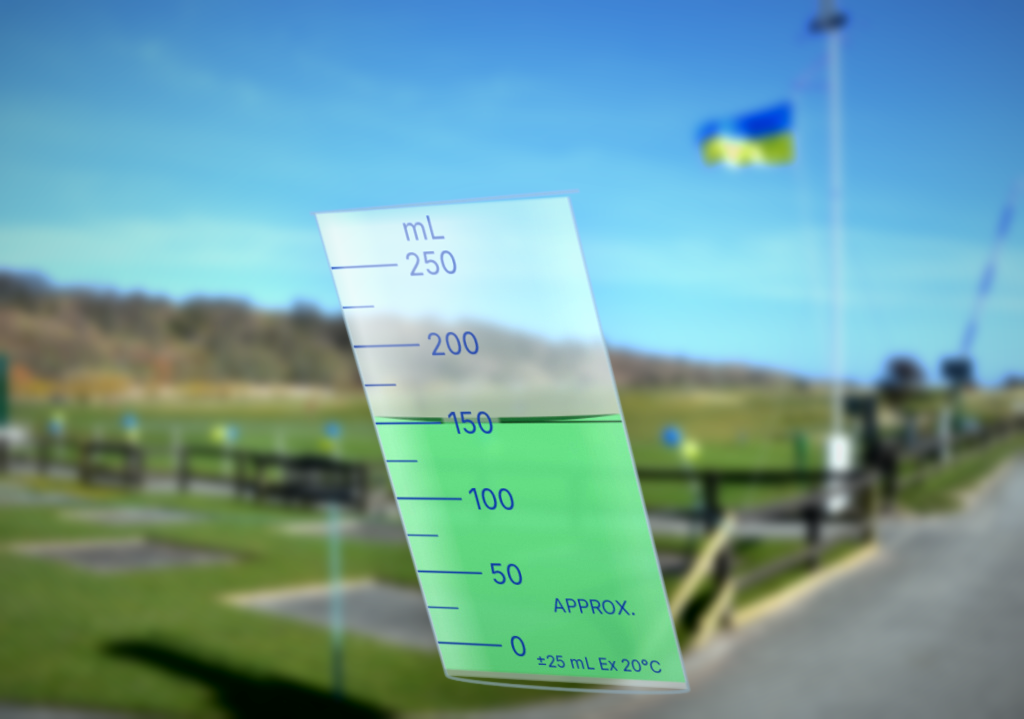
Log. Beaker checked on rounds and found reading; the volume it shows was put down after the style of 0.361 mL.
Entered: 150 mL
